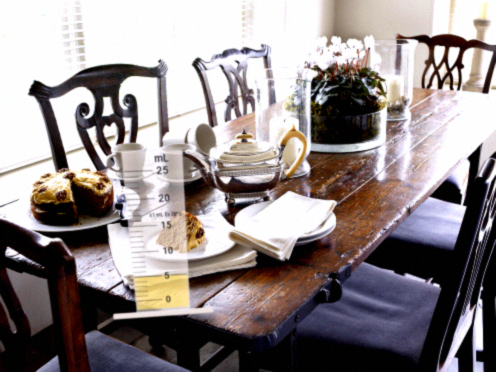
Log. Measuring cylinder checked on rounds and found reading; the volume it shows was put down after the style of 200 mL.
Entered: 5 mL
